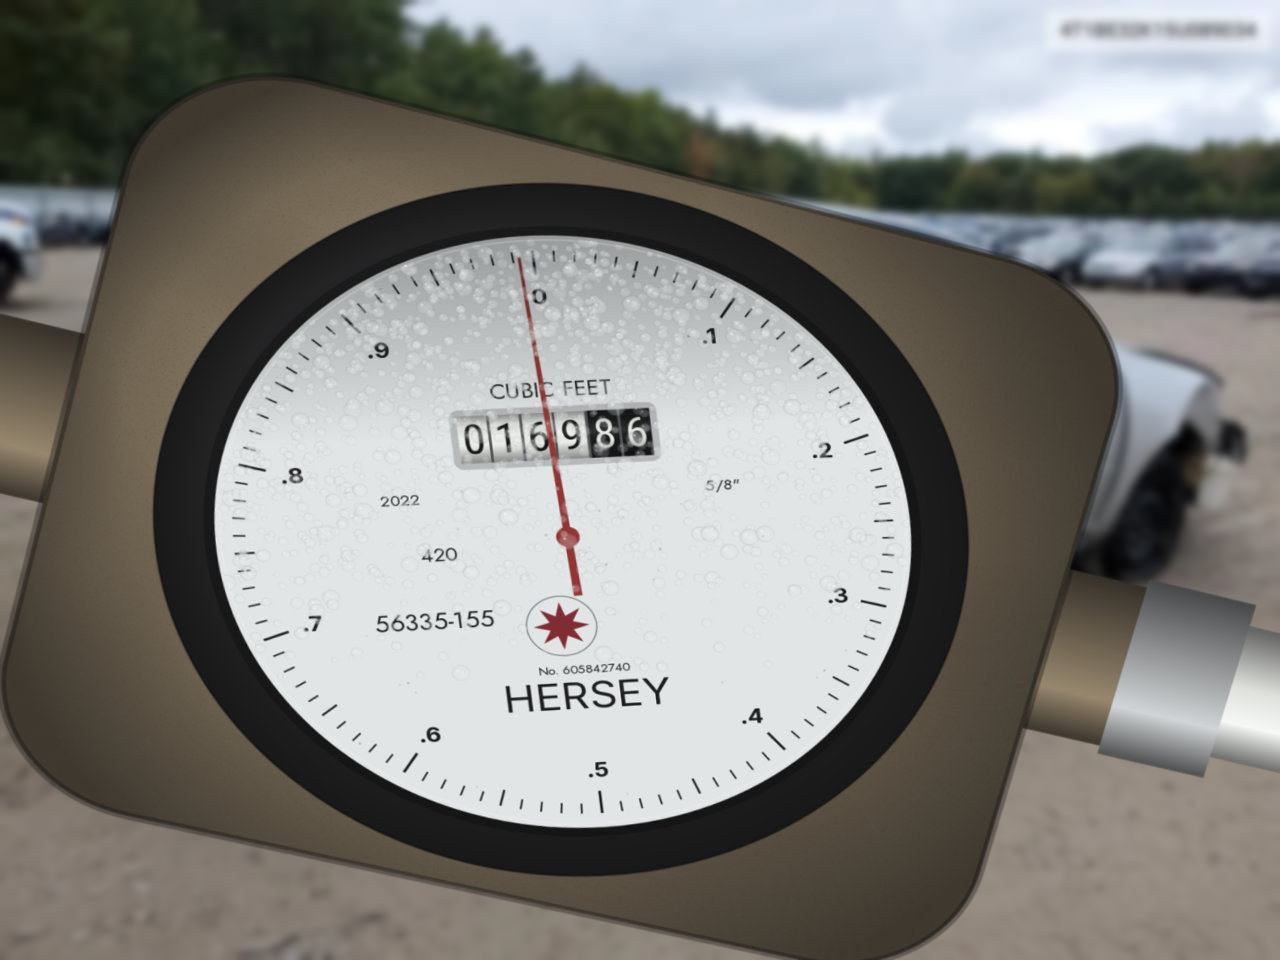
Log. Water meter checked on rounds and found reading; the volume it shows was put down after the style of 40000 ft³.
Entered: 16985.99 ft³
